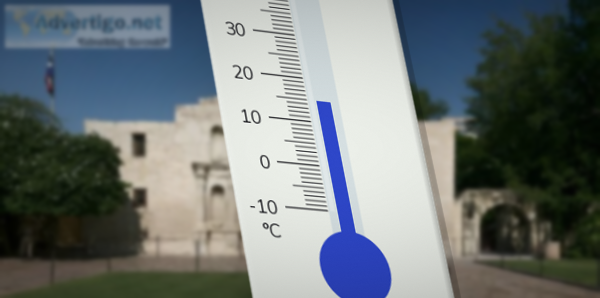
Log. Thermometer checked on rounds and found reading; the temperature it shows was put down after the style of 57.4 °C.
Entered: 15 °C
